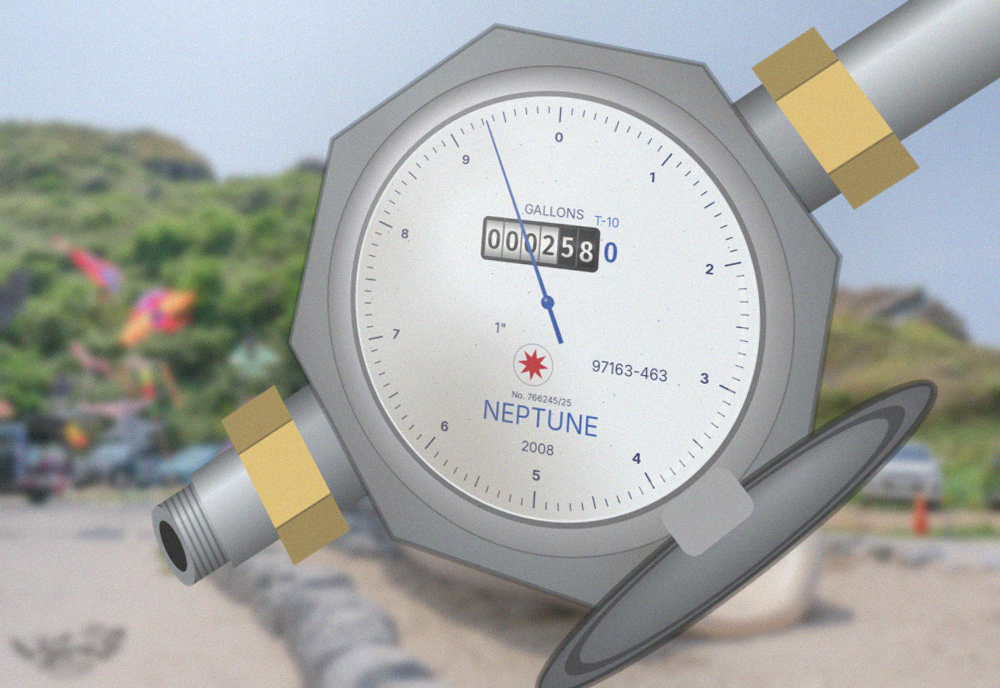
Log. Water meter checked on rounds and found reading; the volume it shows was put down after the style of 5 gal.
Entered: 2579.3 gal
